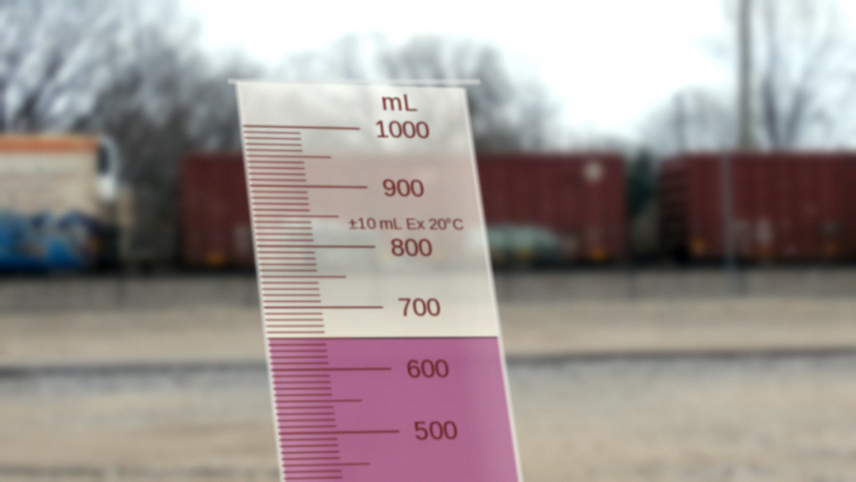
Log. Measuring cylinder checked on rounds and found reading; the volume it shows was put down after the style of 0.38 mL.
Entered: 650 mL
